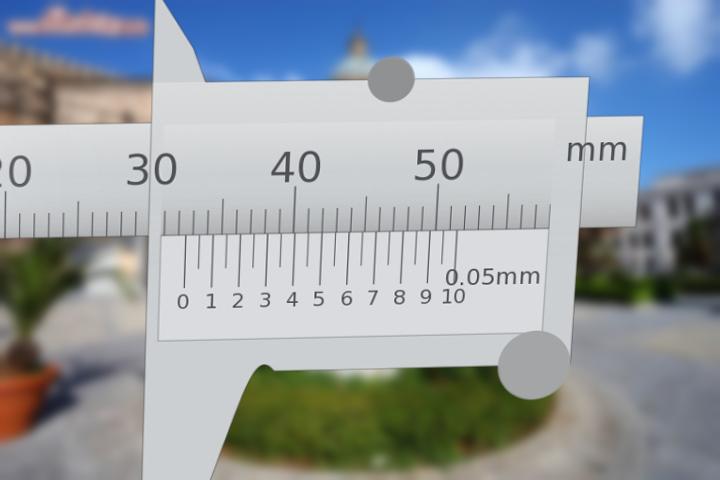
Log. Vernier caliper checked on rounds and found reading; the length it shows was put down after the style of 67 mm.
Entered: 32.5 mm
